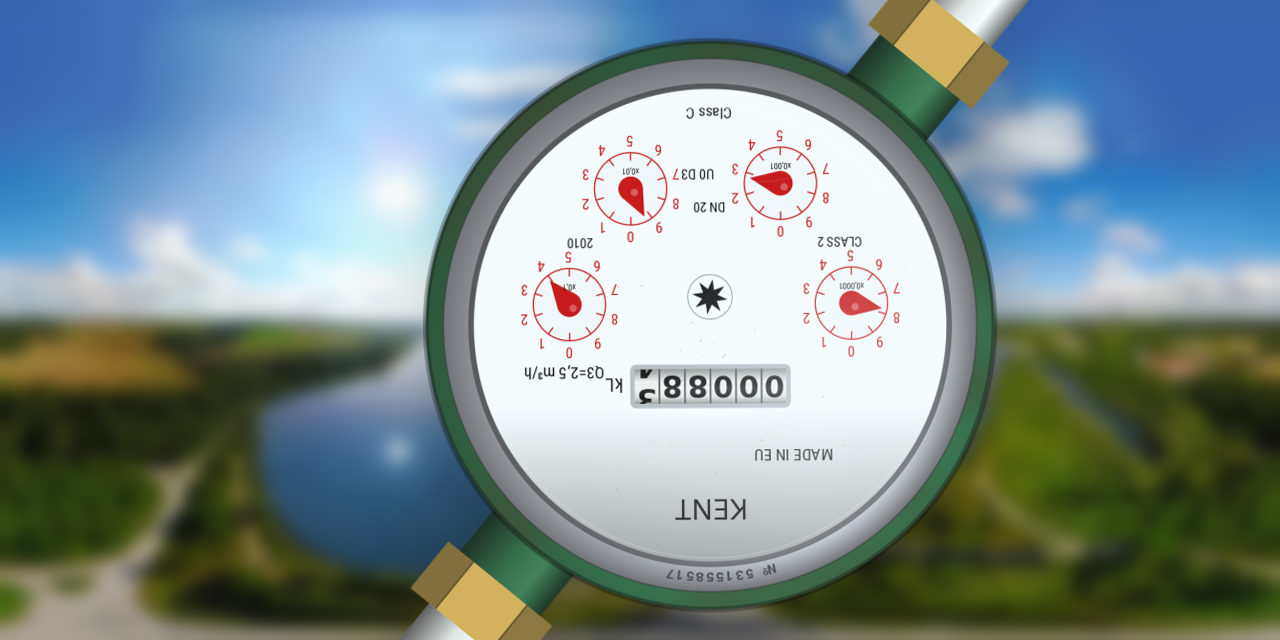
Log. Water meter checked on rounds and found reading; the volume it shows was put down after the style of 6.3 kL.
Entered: 883.3927 kL
